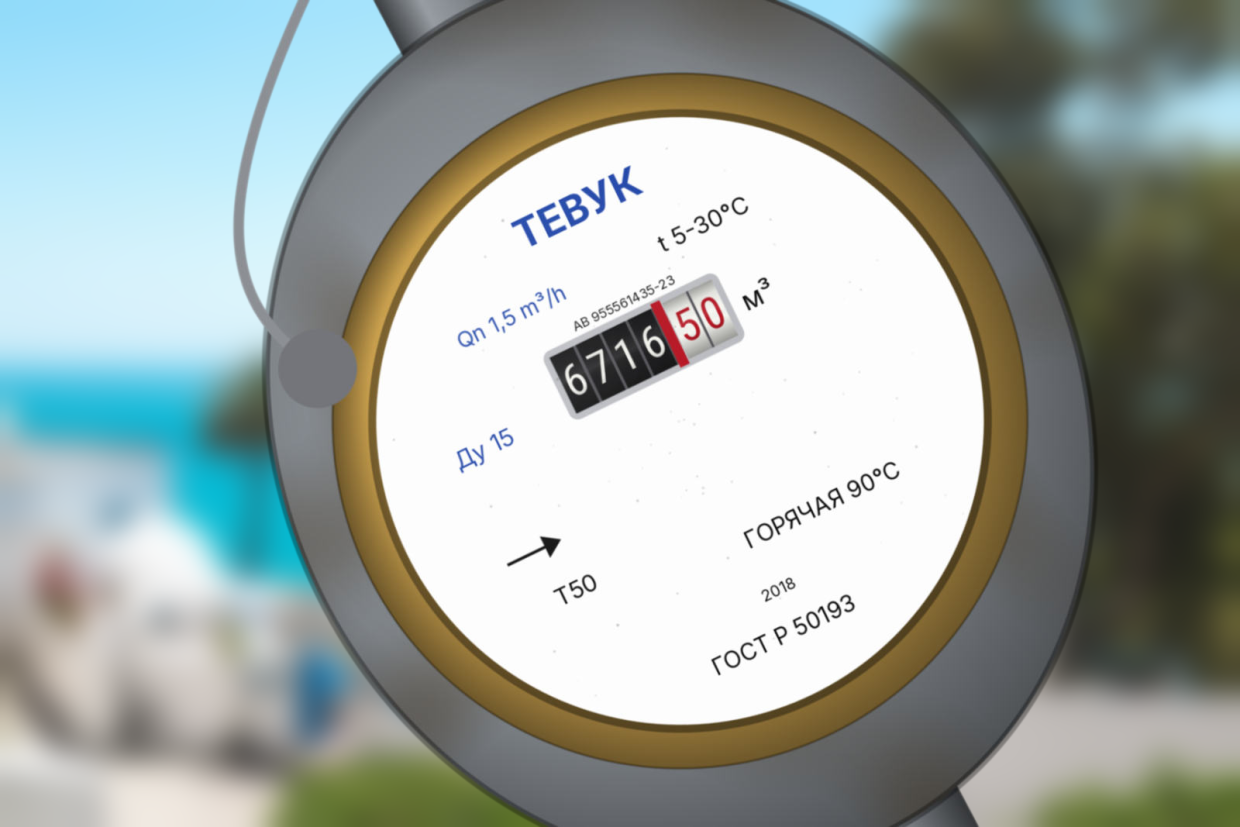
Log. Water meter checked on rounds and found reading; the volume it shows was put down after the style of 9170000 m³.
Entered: 6716.50 m³
